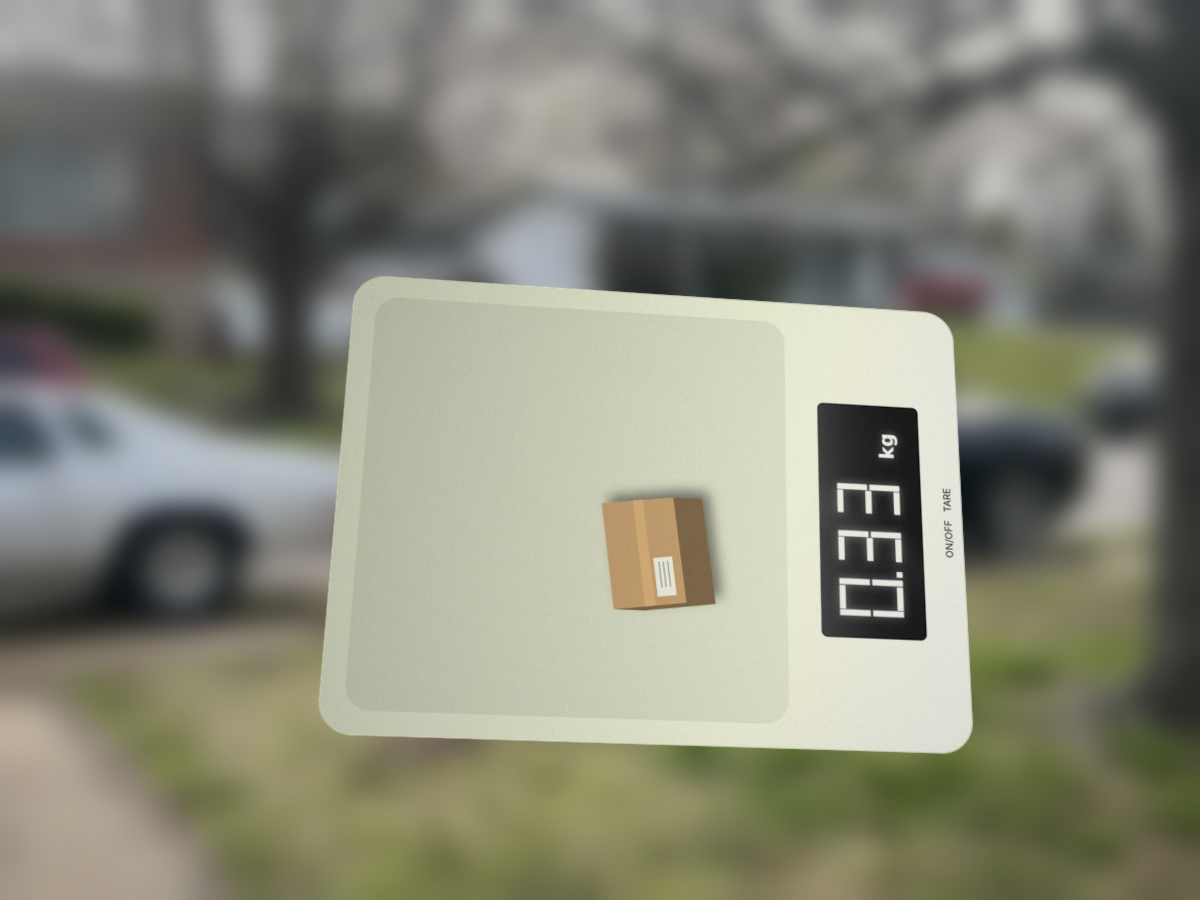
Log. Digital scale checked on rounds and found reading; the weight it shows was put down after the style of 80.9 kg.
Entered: 0.33 kg
